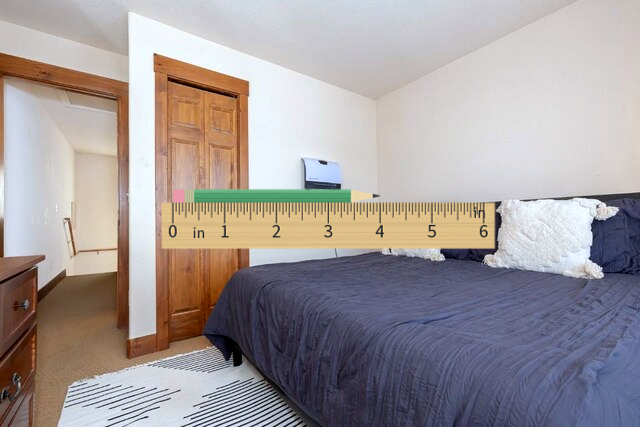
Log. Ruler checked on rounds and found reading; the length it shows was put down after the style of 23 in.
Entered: 4 in
